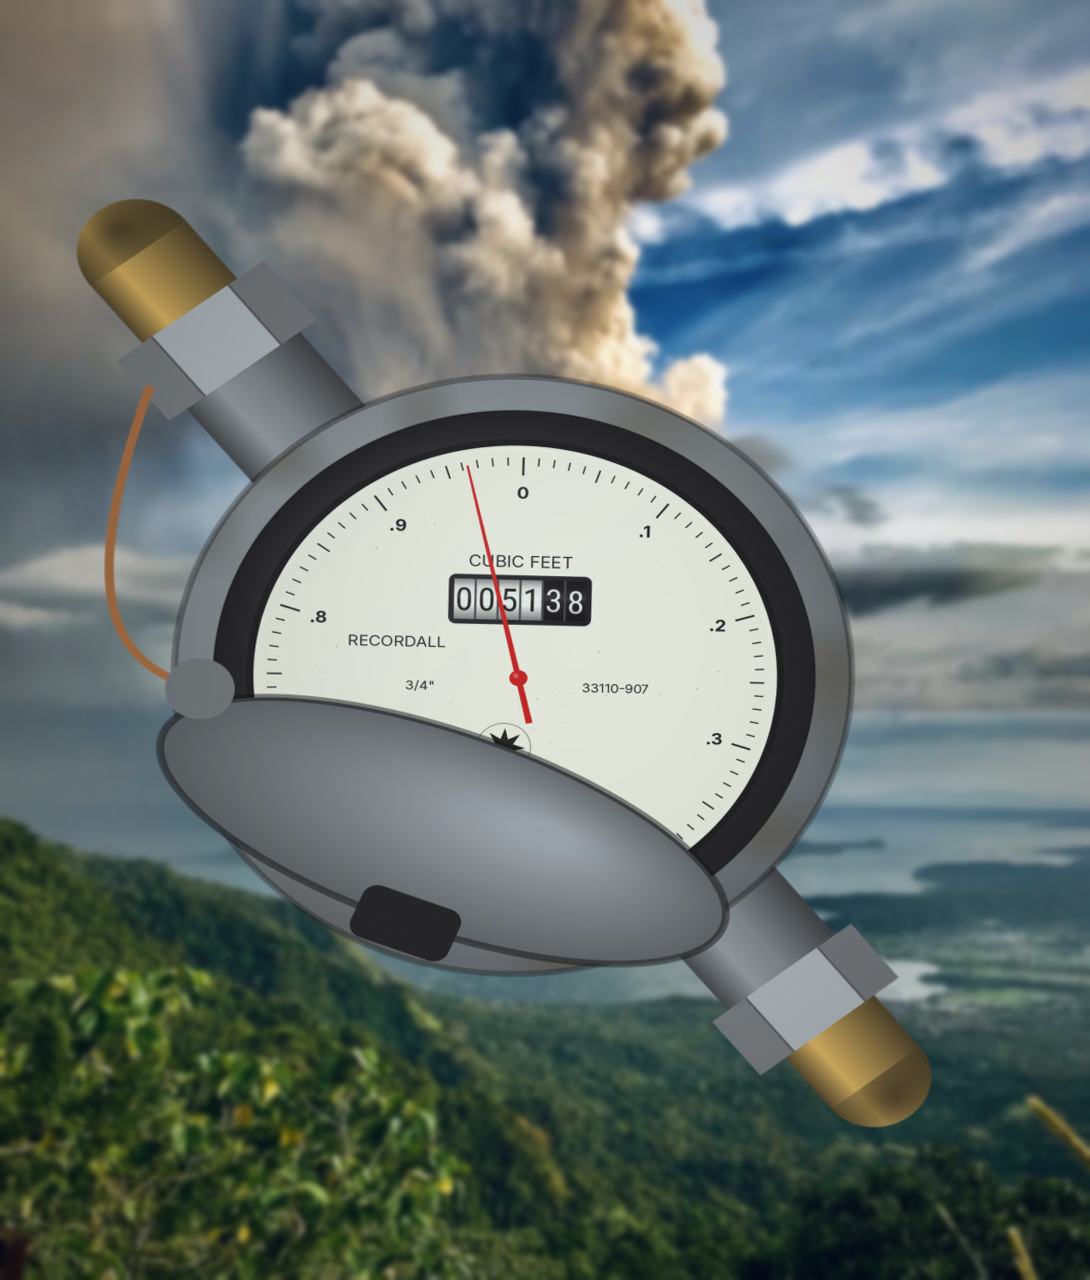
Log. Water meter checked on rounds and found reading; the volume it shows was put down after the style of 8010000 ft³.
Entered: 5137.96 ft³
